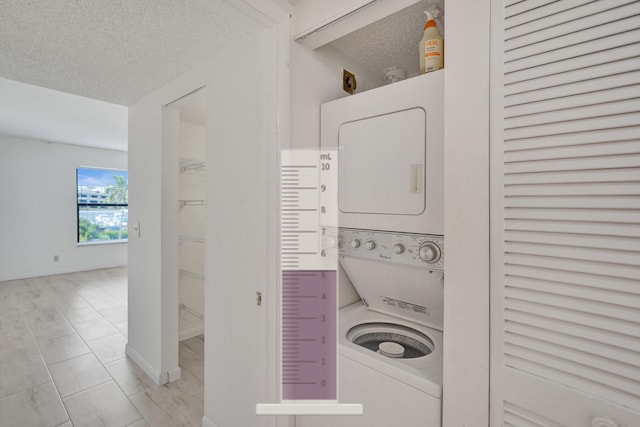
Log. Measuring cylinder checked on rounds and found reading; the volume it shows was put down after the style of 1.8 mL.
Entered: 5.2 mL
